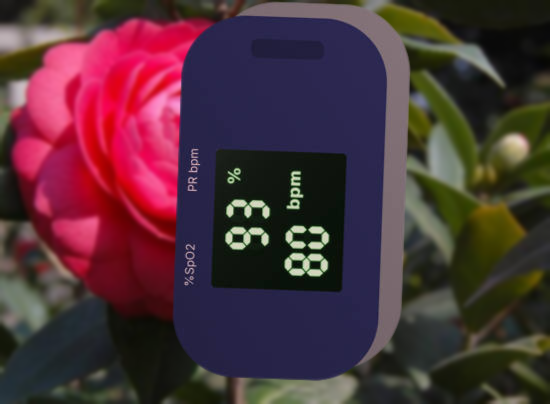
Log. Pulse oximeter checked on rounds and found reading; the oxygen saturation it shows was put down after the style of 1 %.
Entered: 93 %
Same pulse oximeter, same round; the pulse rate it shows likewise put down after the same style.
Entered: 80 bpm
